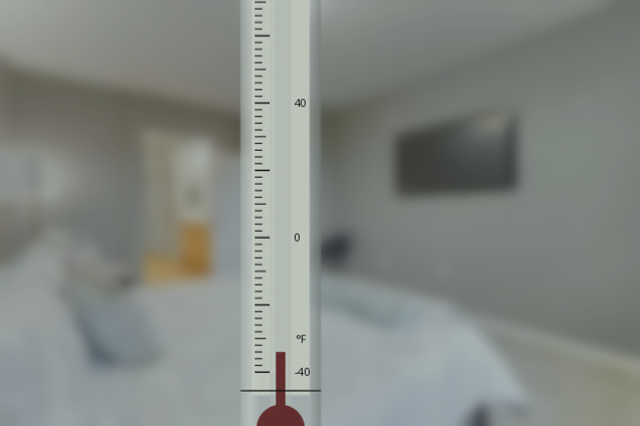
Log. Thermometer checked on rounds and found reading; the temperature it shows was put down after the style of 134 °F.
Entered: -34 °F
